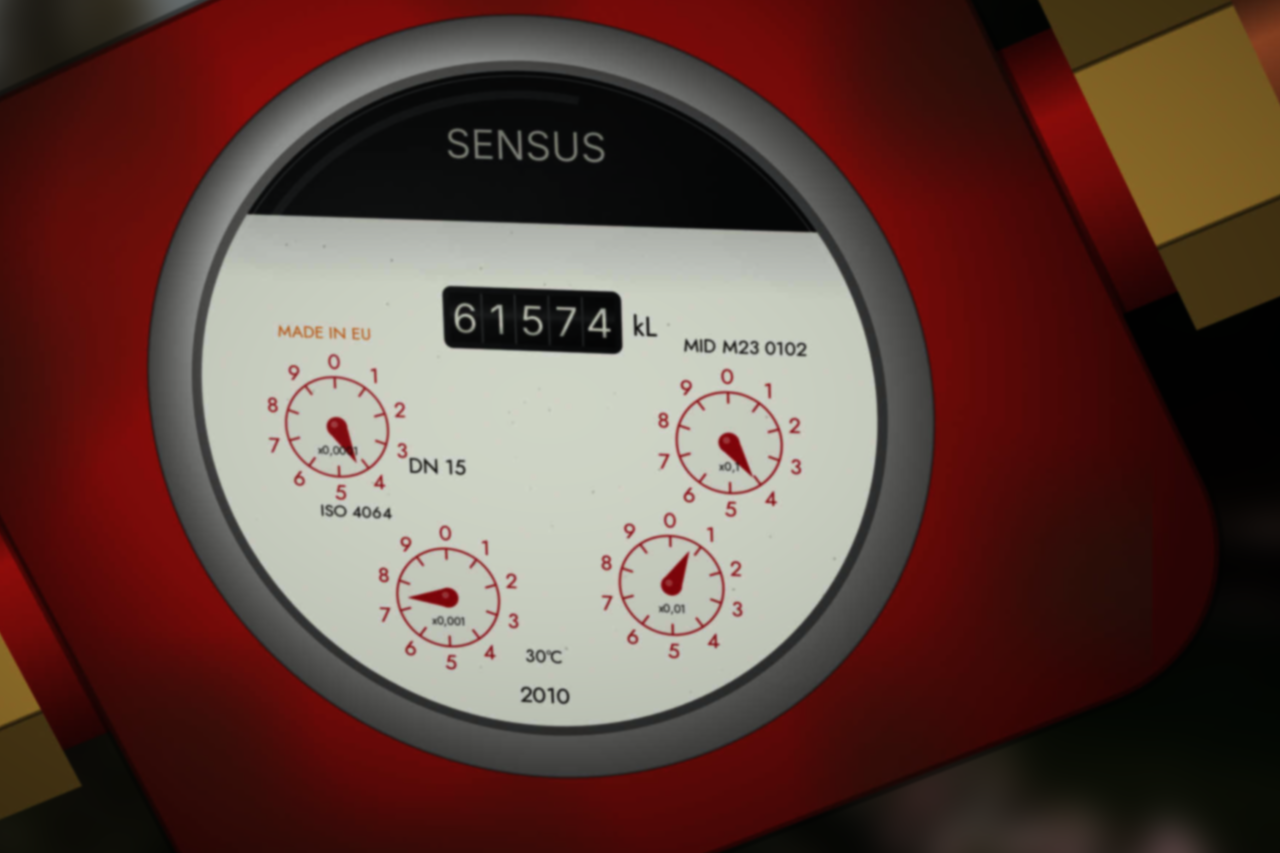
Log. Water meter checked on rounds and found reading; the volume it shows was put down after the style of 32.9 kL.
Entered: 61574.4074 kL
